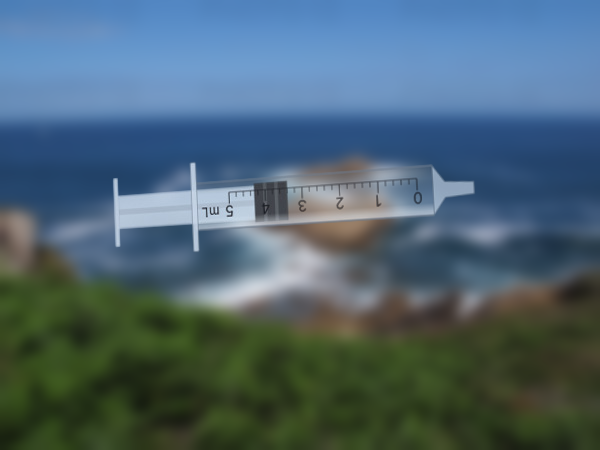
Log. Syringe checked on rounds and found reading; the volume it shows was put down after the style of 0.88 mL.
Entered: 3.4 mL
